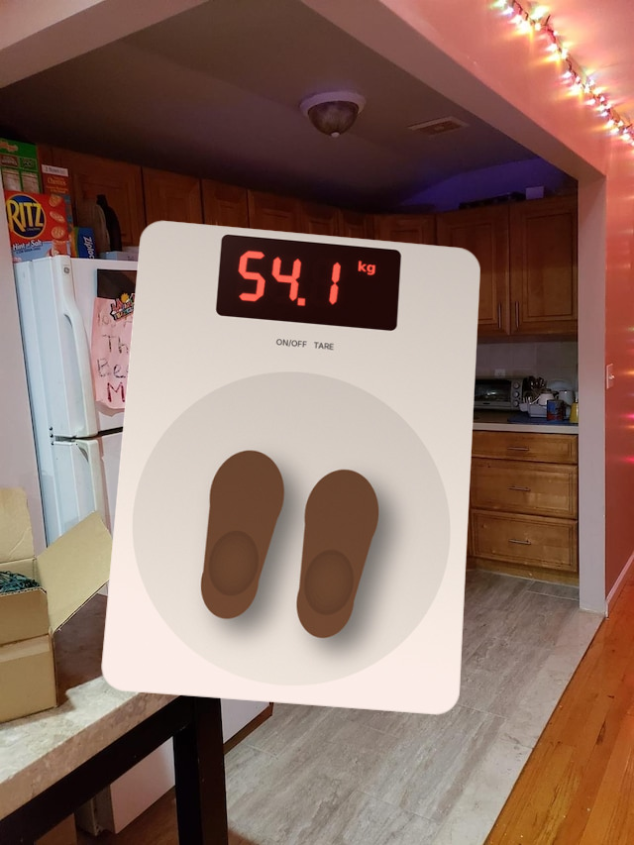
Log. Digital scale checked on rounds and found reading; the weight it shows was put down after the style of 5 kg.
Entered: 54.1 kg
